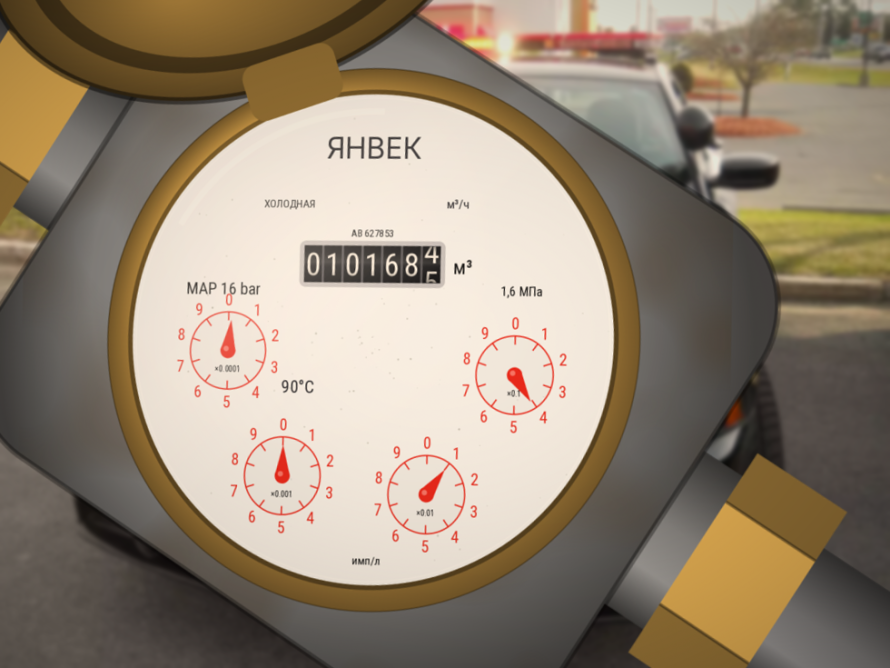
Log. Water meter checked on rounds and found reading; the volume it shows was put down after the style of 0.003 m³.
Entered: 101684.4100 m³
